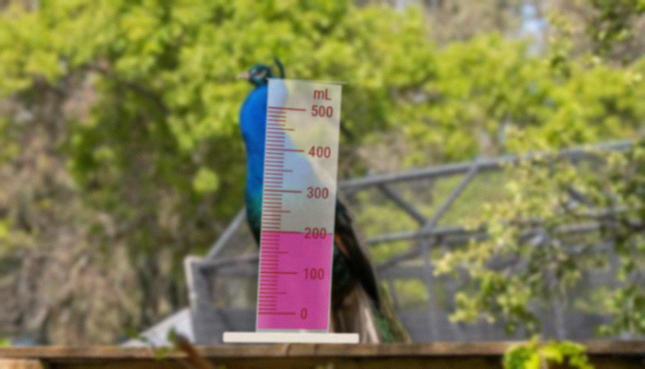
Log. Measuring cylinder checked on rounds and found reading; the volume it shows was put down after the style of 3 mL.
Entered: 200 mL
